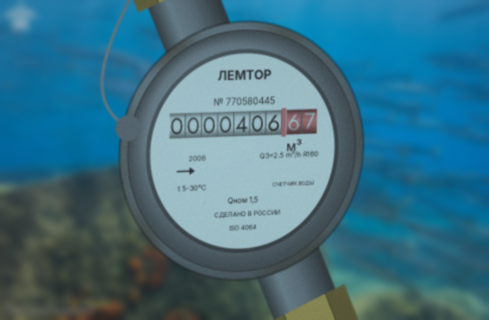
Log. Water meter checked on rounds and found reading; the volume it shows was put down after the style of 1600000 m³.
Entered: 406.67 m³
